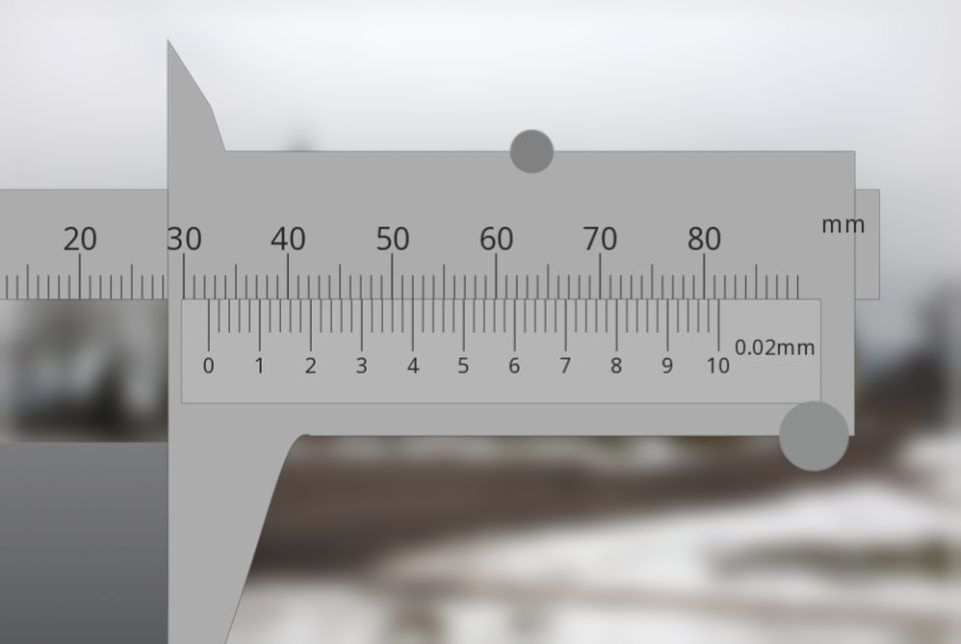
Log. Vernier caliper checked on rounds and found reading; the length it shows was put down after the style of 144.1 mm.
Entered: 32.4 mm
